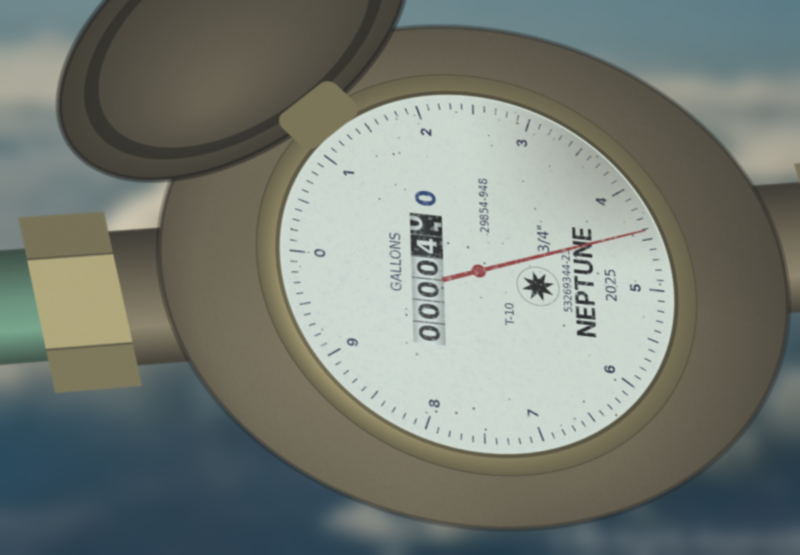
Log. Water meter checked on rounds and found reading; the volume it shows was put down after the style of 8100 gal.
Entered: 404.4 gal
